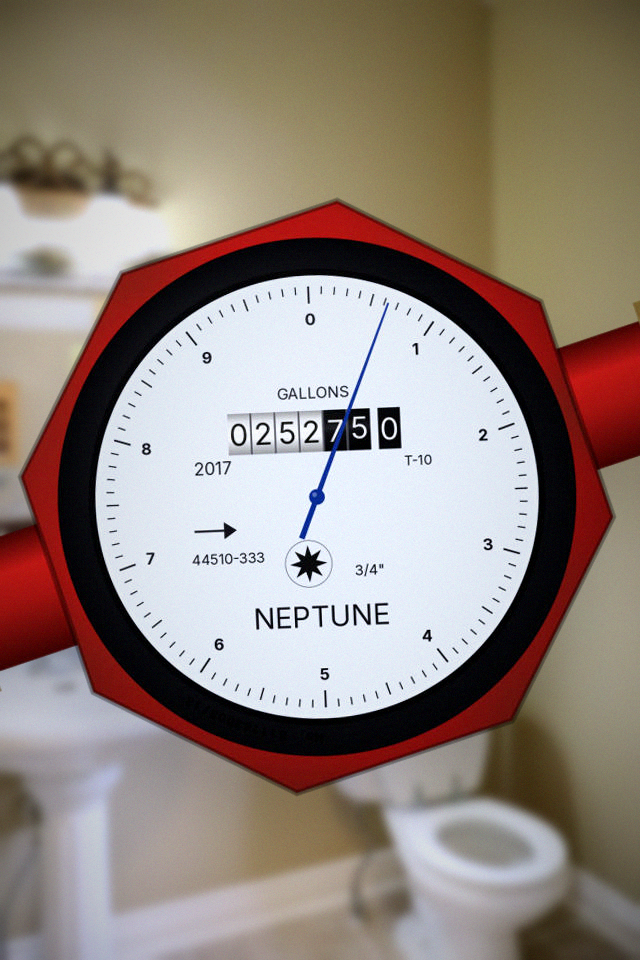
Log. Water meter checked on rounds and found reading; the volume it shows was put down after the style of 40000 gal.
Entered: 252750.6 gal
